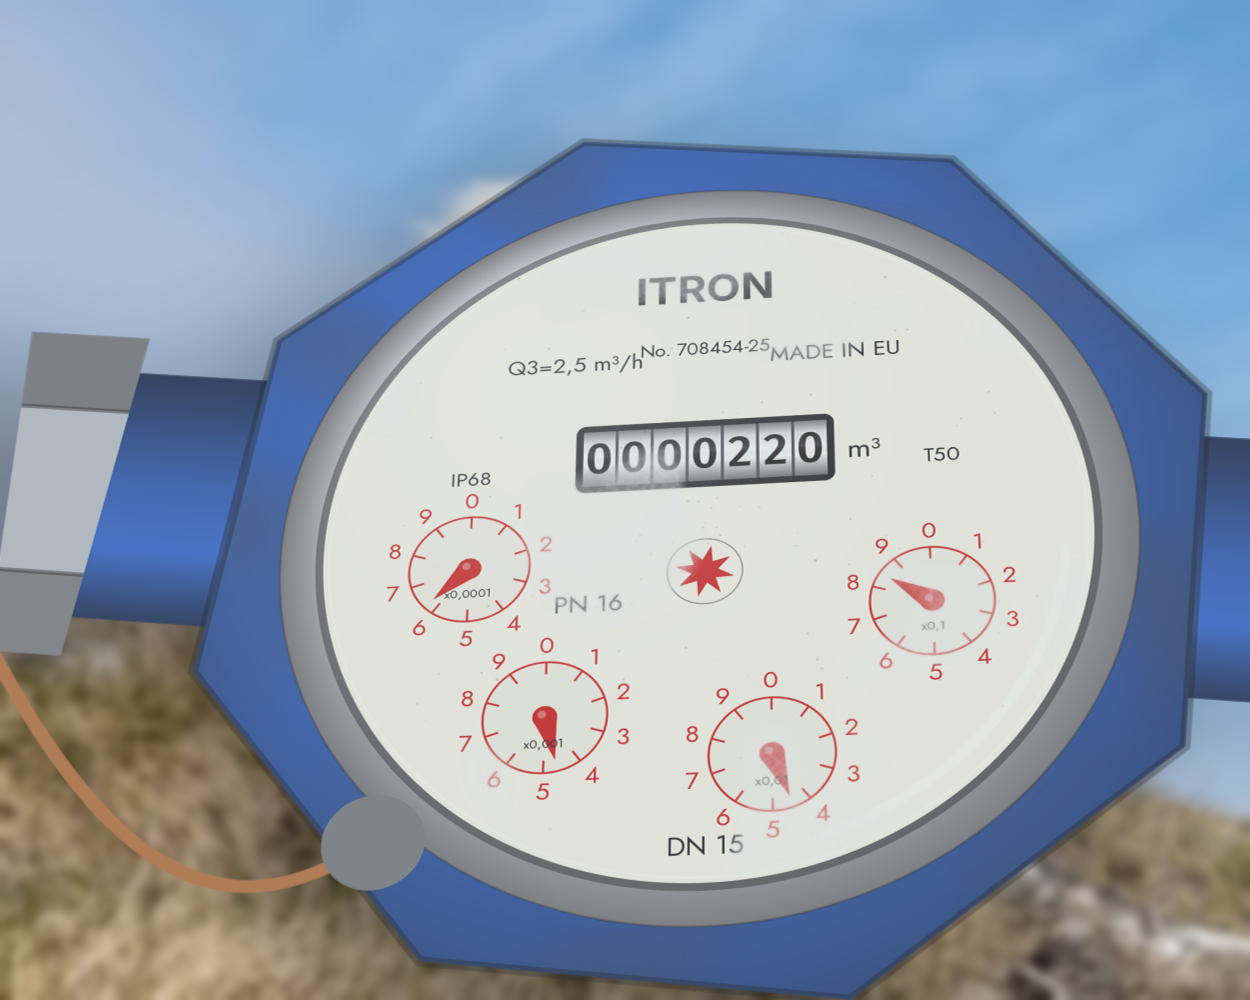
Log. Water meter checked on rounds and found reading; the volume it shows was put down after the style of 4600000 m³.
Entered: 220.8446 m³
